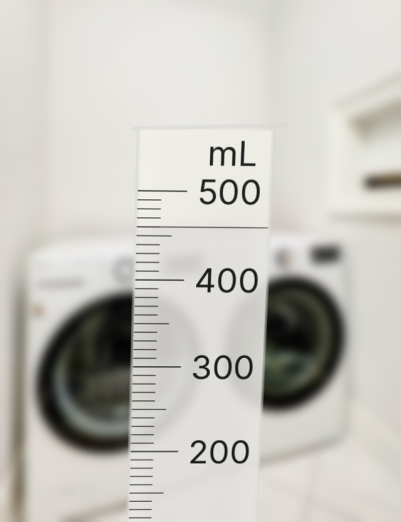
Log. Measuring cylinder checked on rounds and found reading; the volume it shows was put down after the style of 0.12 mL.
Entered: 460 mL
